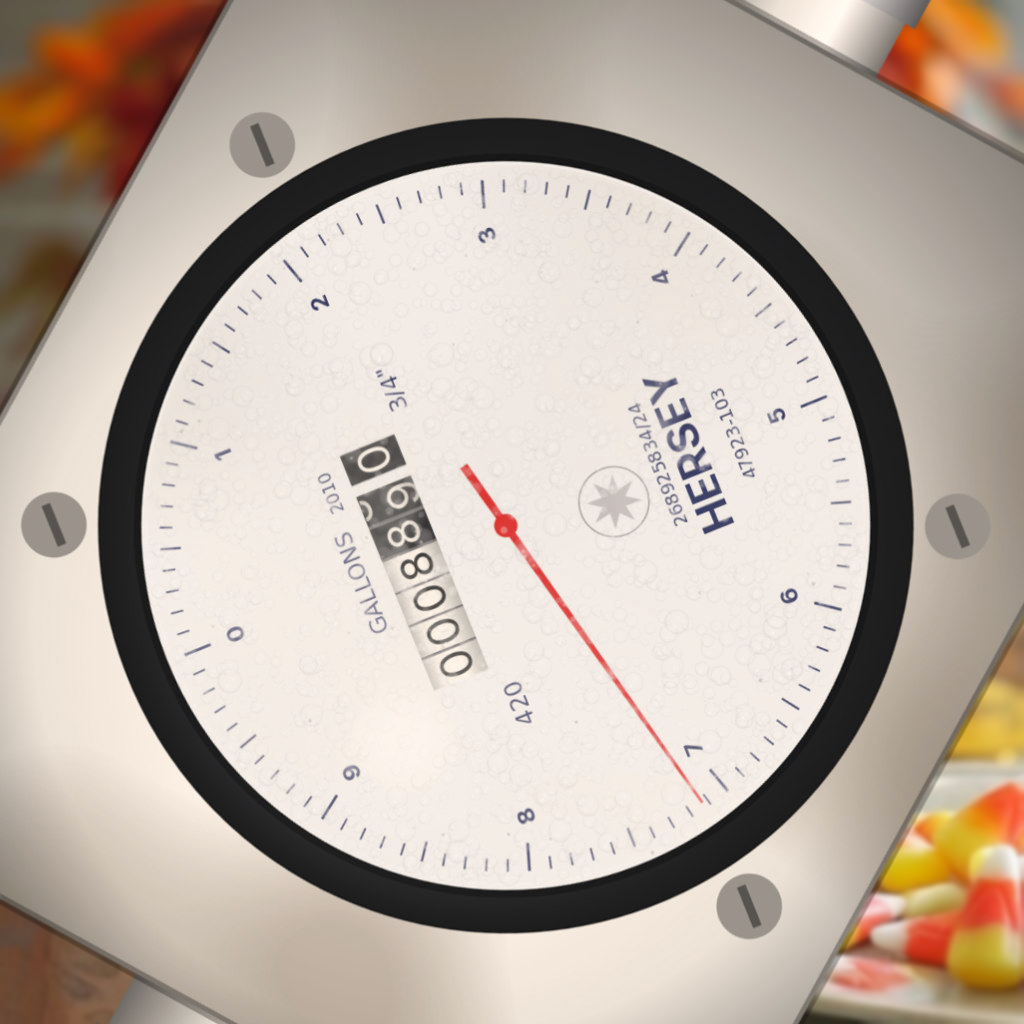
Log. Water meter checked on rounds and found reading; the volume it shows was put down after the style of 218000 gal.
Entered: 8887.1 gal
